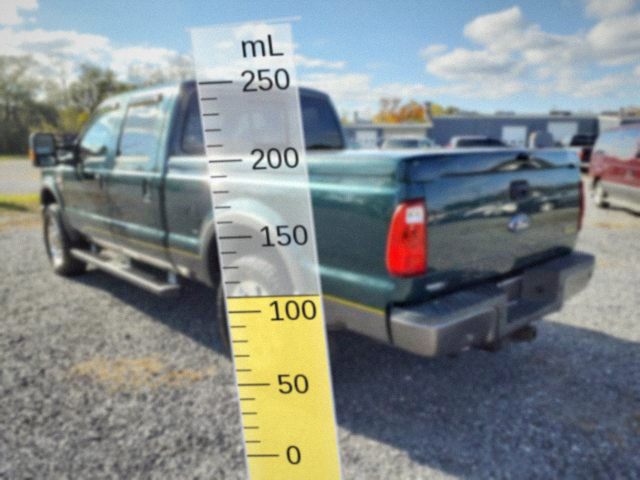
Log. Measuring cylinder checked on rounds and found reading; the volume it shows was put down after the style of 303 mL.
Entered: 110 mL
